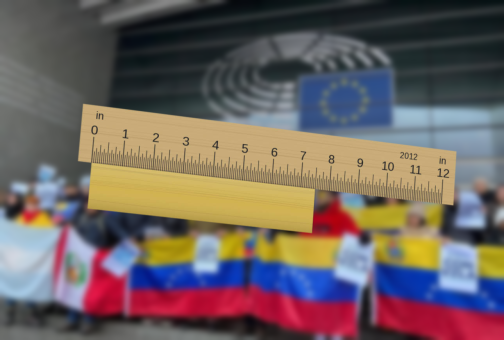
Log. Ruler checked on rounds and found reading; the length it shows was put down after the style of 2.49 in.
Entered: 7.5 in
